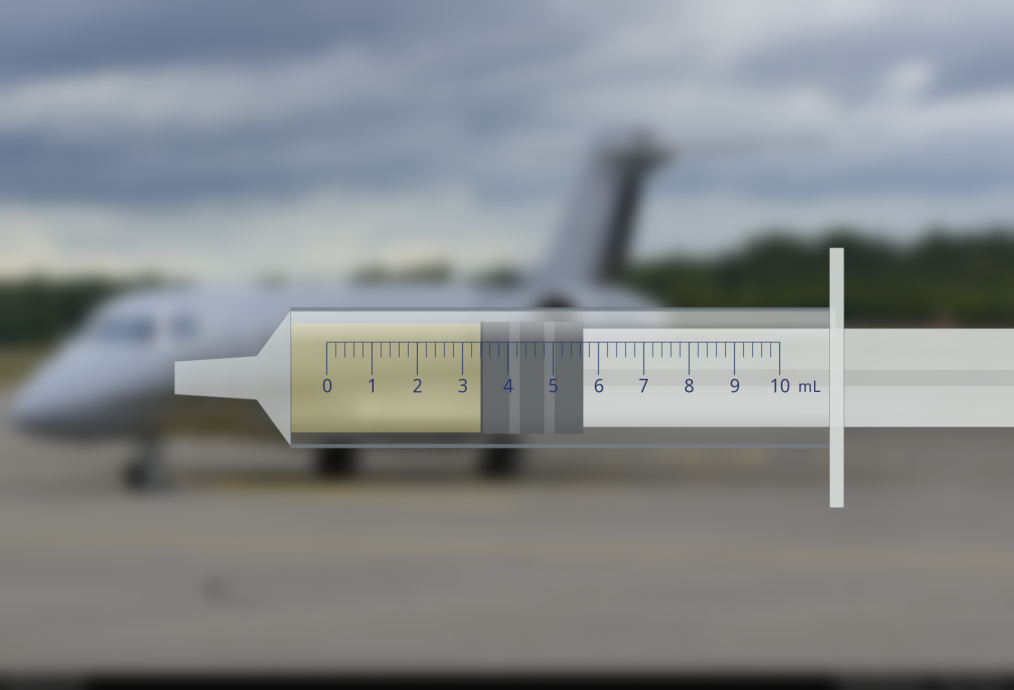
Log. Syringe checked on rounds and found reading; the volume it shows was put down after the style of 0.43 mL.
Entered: 3.4 mL
